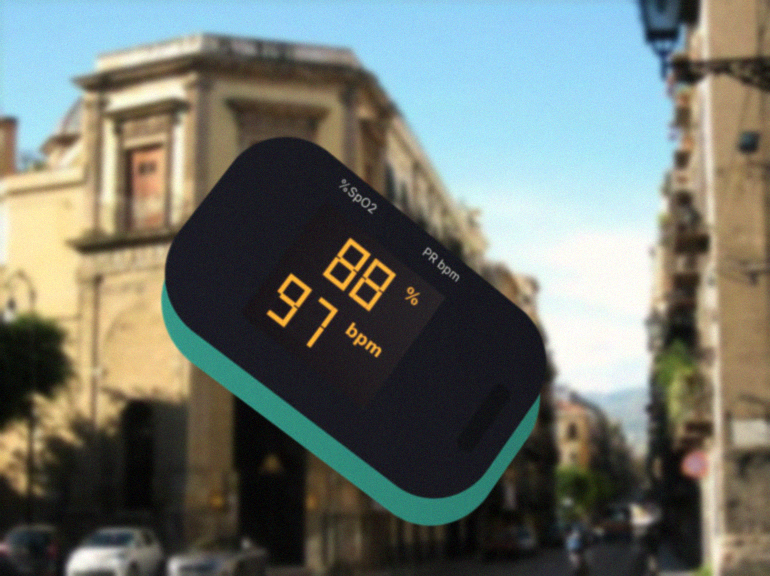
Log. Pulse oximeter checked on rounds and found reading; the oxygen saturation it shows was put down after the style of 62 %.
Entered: 88 %
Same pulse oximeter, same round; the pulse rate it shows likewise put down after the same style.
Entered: 97 bpm
